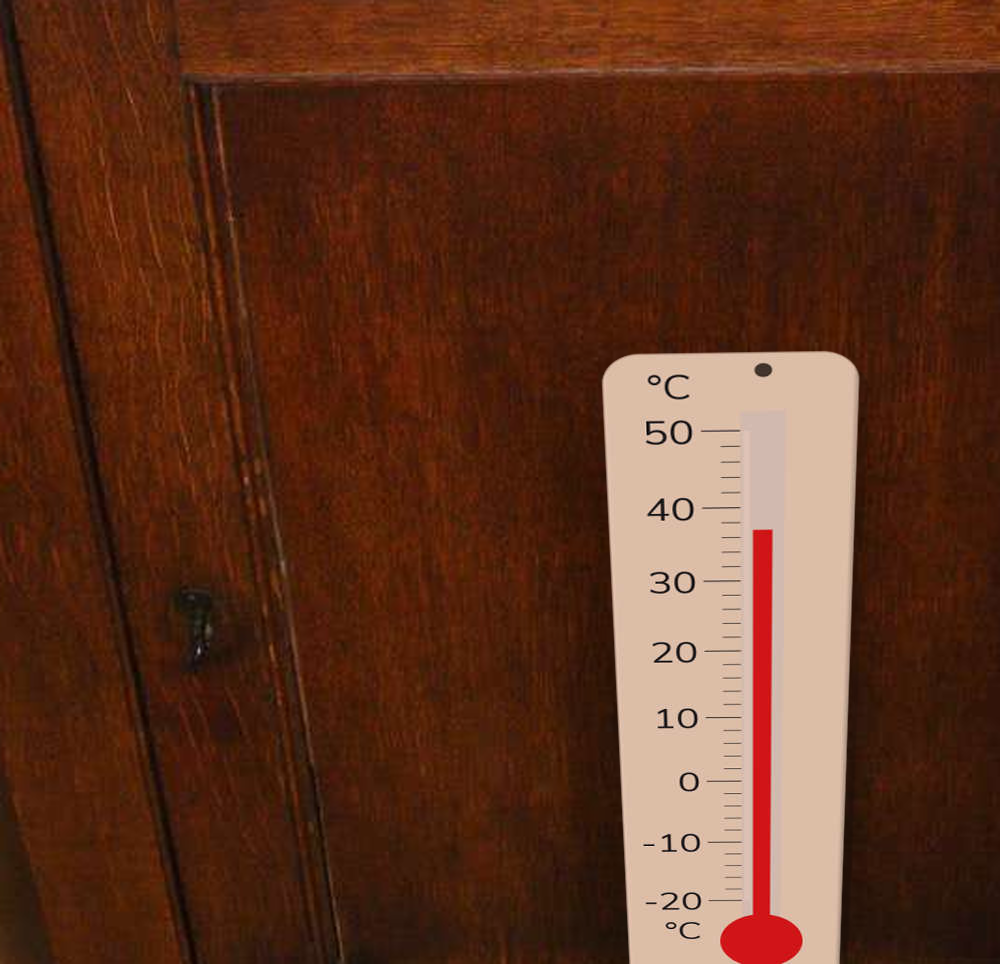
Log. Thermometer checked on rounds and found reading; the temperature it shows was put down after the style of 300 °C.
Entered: 37 °C
